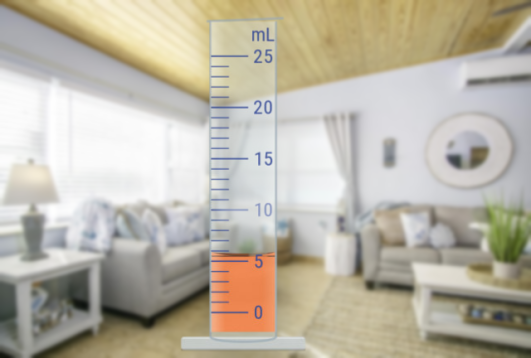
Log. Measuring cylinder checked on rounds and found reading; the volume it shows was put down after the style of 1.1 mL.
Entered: 5.5 mL
